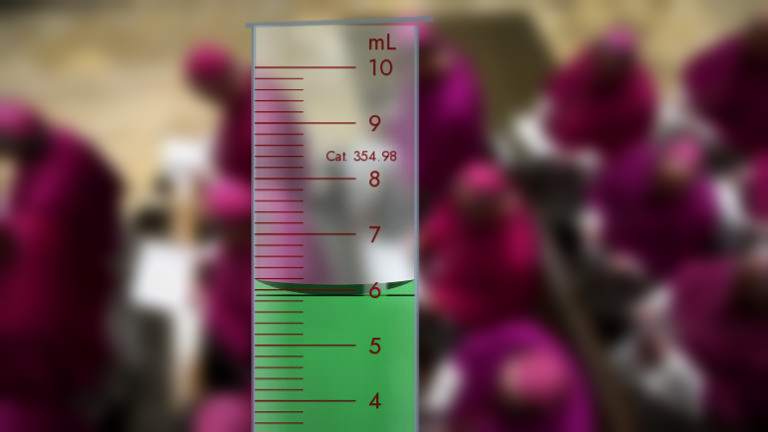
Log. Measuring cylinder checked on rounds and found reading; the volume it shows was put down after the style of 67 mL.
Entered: 5.9 mL
